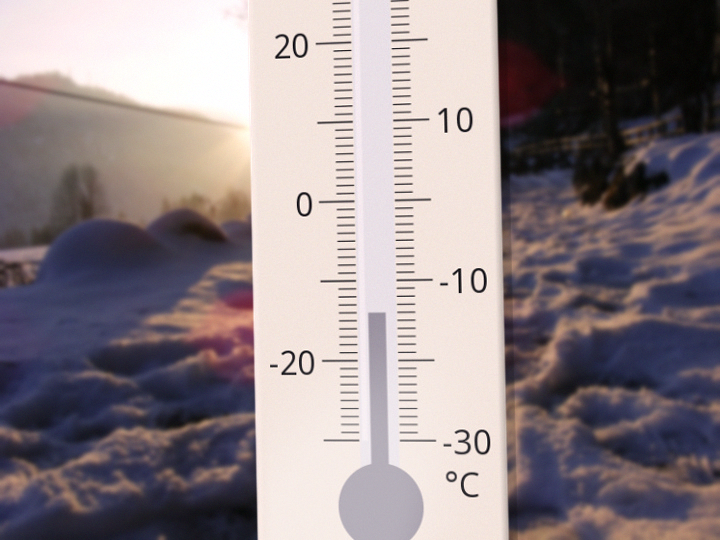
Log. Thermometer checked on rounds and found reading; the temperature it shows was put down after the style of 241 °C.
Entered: -14 °C
